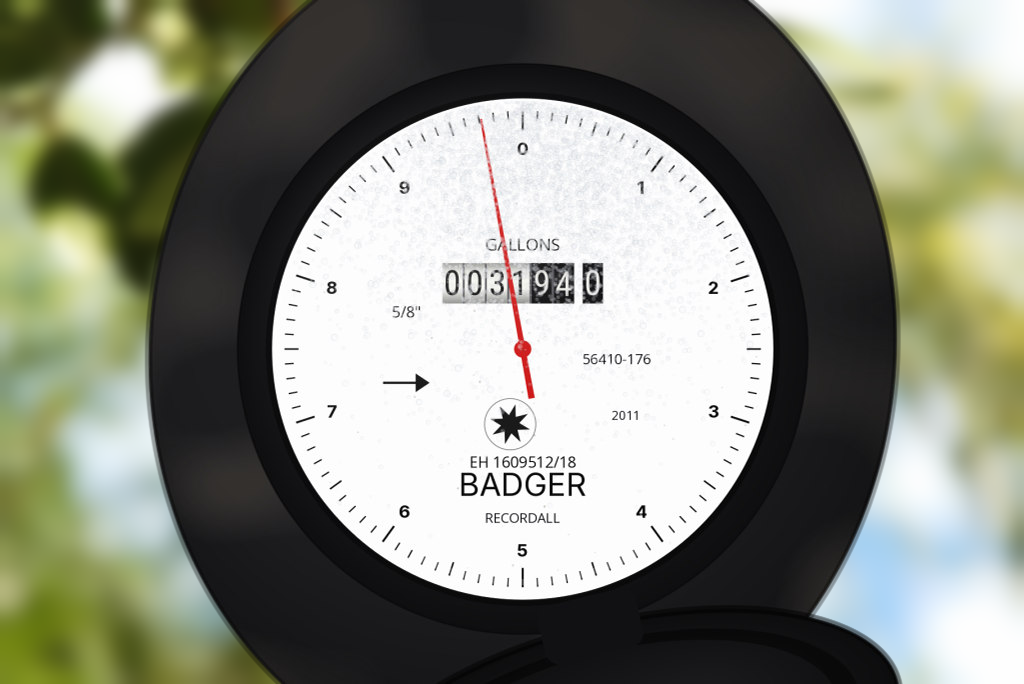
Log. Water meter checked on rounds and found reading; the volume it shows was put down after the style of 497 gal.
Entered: 31939.7 gal
